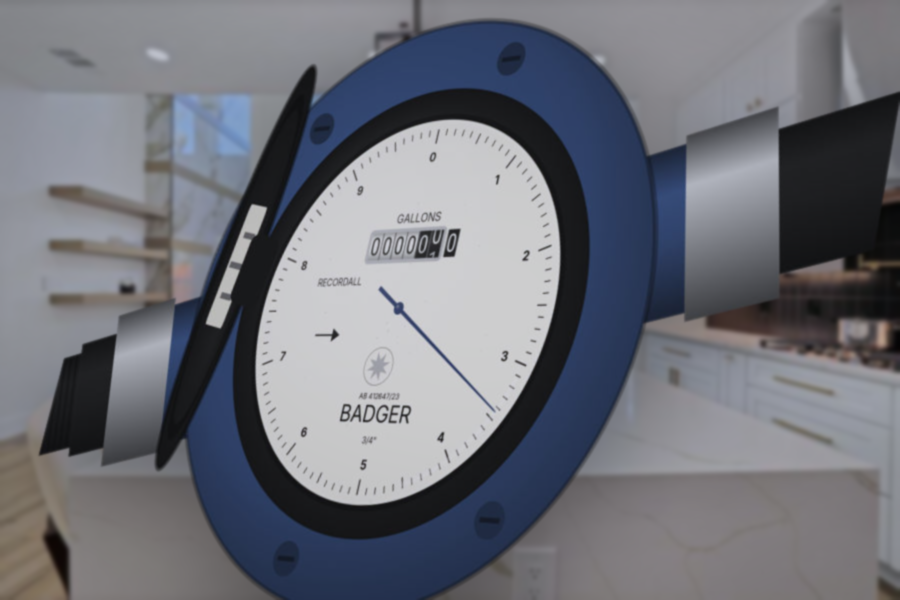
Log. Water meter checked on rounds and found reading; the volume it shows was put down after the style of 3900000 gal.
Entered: 3.4 gal
